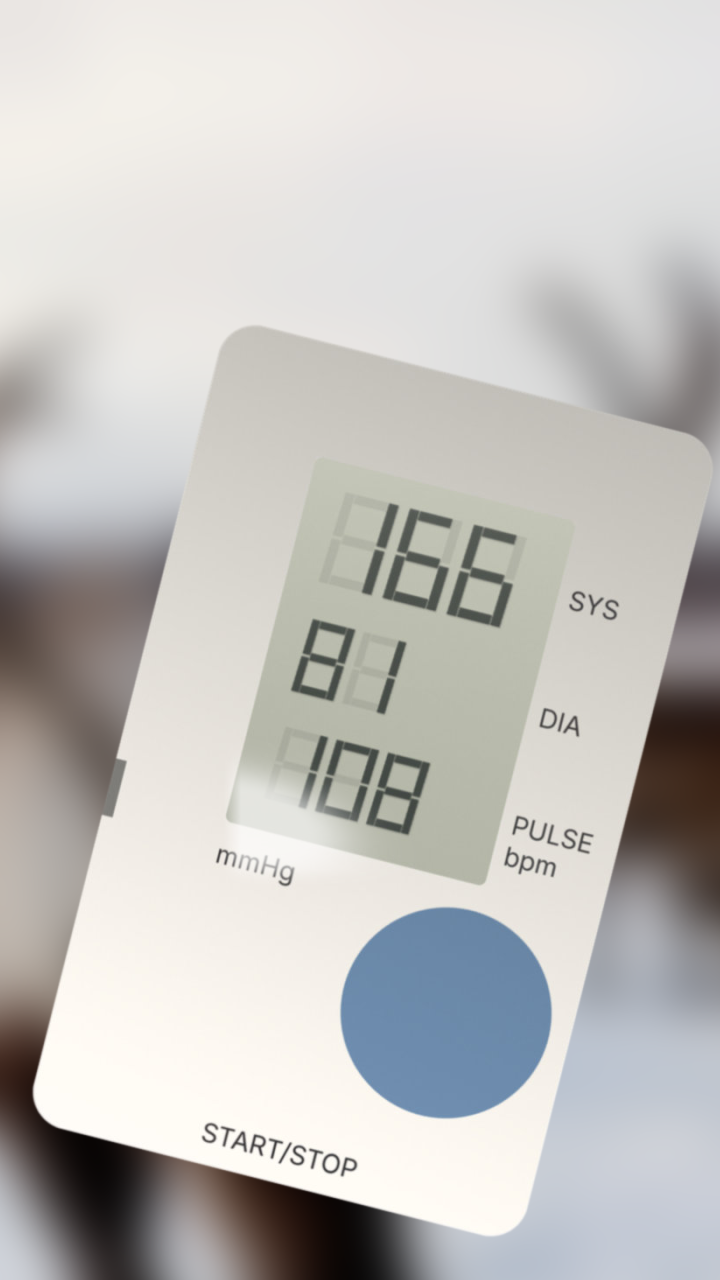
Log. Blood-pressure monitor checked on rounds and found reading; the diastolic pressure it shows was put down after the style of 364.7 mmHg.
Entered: 81 mmHg
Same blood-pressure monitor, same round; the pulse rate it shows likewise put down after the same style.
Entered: 108 bpm
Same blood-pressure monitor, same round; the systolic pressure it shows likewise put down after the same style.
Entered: 166 mmHg
